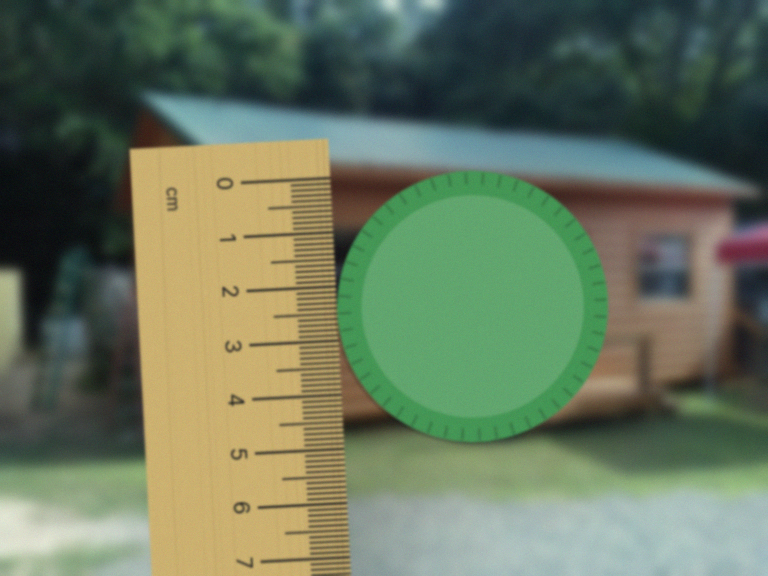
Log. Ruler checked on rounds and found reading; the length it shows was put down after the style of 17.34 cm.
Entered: 5 cm
